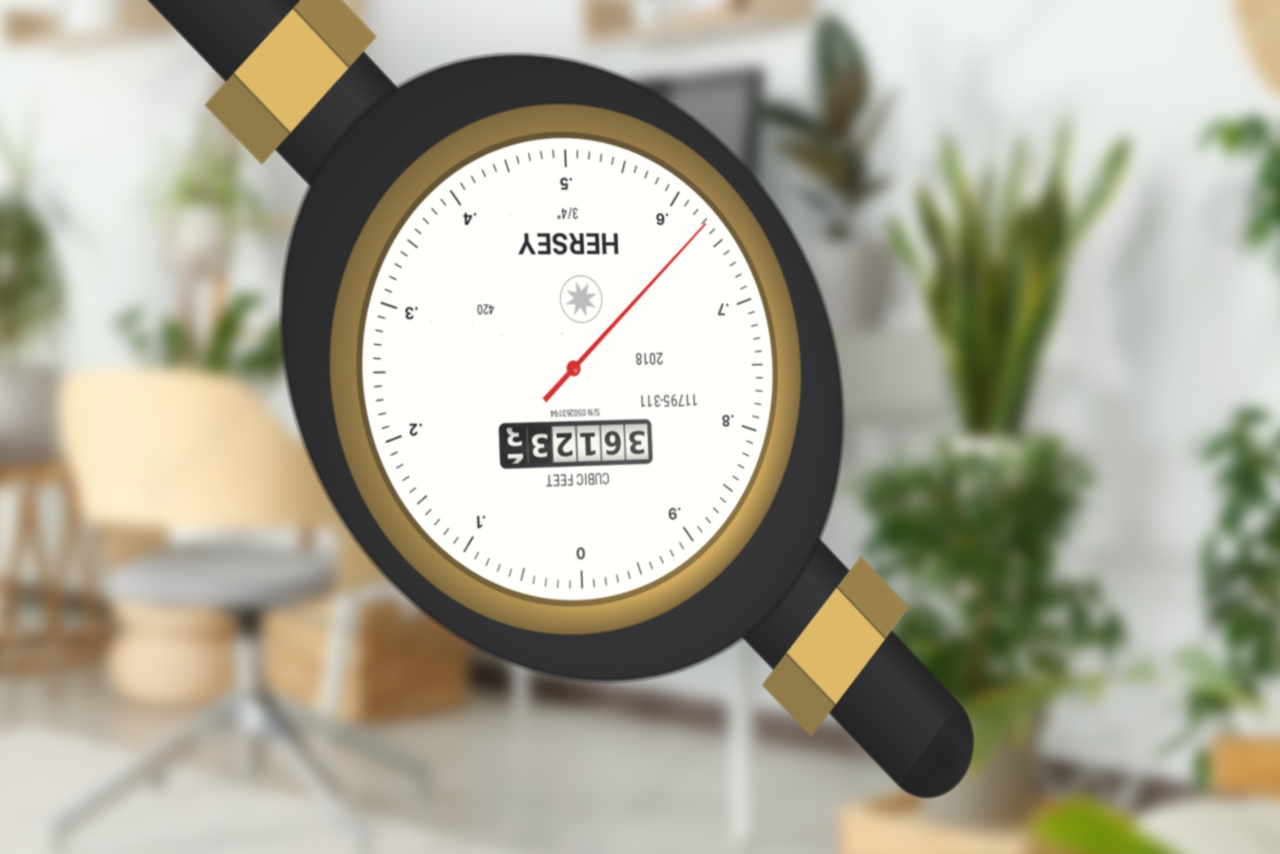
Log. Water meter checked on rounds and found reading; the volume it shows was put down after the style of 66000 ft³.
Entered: 361232.63 ft³
